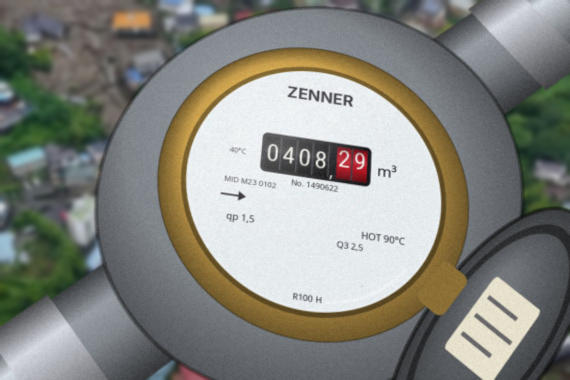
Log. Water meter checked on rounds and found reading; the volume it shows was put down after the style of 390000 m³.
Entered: 408.29 m³
